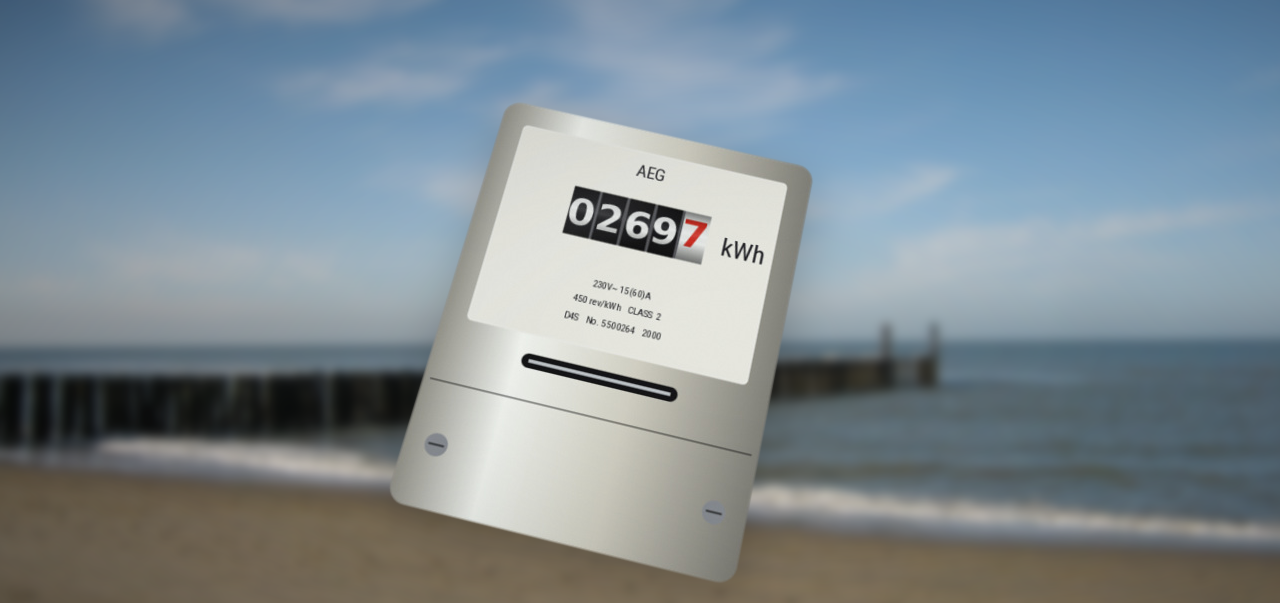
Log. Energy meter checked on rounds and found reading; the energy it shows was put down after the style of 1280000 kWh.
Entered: 269.7 kWh
